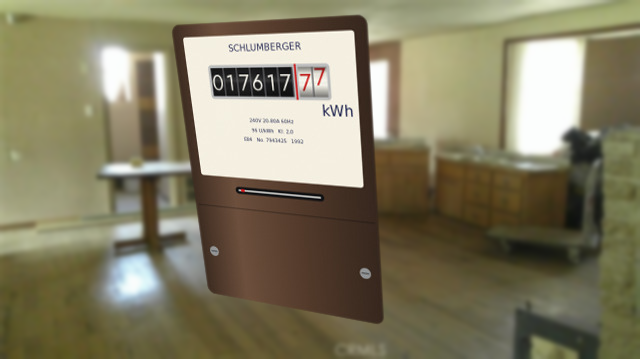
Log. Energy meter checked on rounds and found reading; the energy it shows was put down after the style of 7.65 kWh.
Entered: 17617.77 kWh
